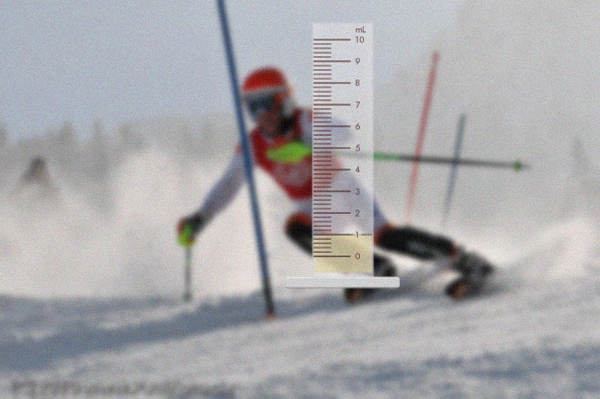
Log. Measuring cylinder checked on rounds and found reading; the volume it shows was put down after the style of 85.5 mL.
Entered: 1 mL
